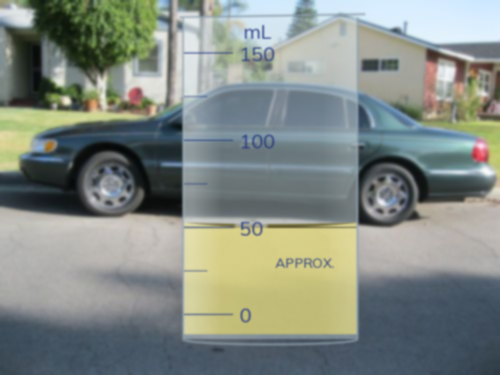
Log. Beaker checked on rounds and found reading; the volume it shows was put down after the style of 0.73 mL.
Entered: 50 mL
